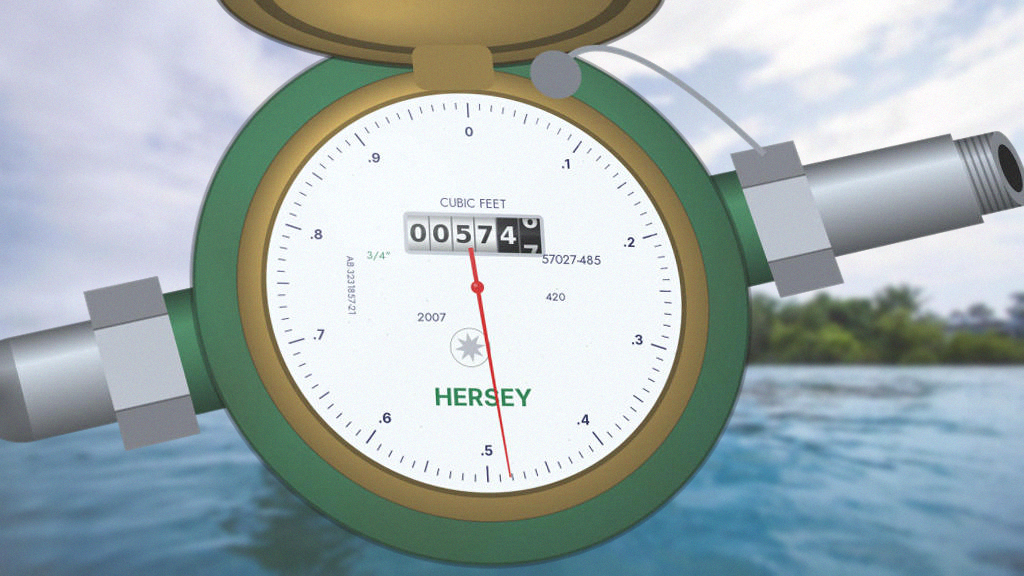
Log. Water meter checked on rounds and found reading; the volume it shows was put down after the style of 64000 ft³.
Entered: 5746.48 ft³
